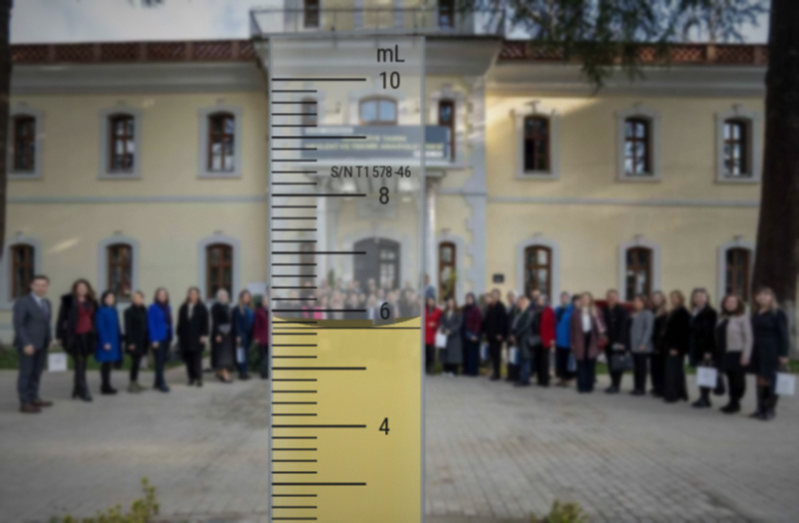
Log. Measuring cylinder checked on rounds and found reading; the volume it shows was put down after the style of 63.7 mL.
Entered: 5.7 mL
